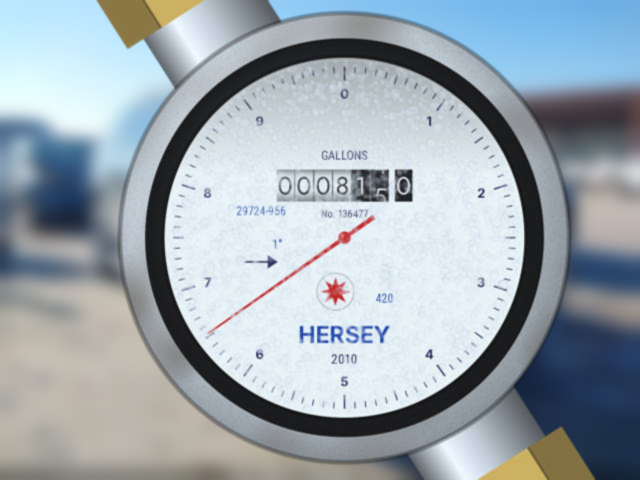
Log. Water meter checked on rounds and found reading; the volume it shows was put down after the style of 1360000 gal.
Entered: 8146.5 gal
